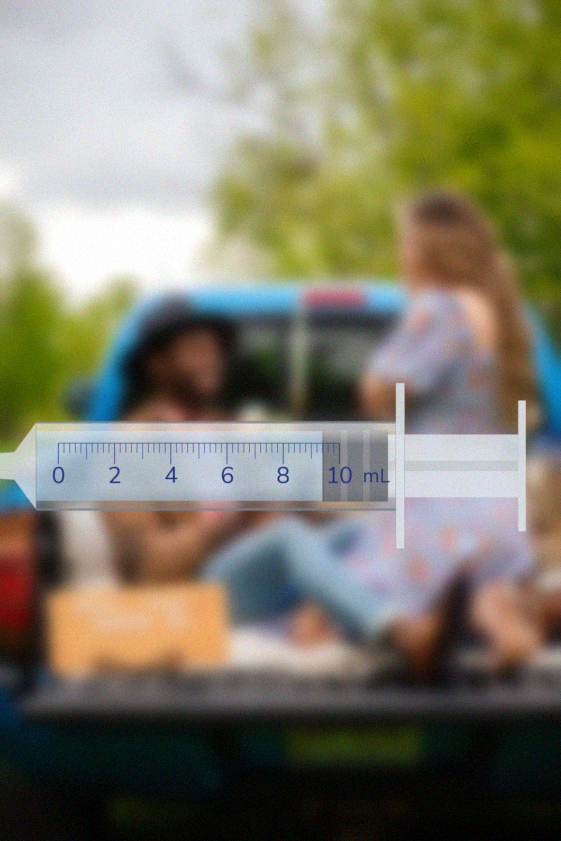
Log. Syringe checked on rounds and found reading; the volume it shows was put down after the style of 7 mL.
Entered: 9.4 mL
